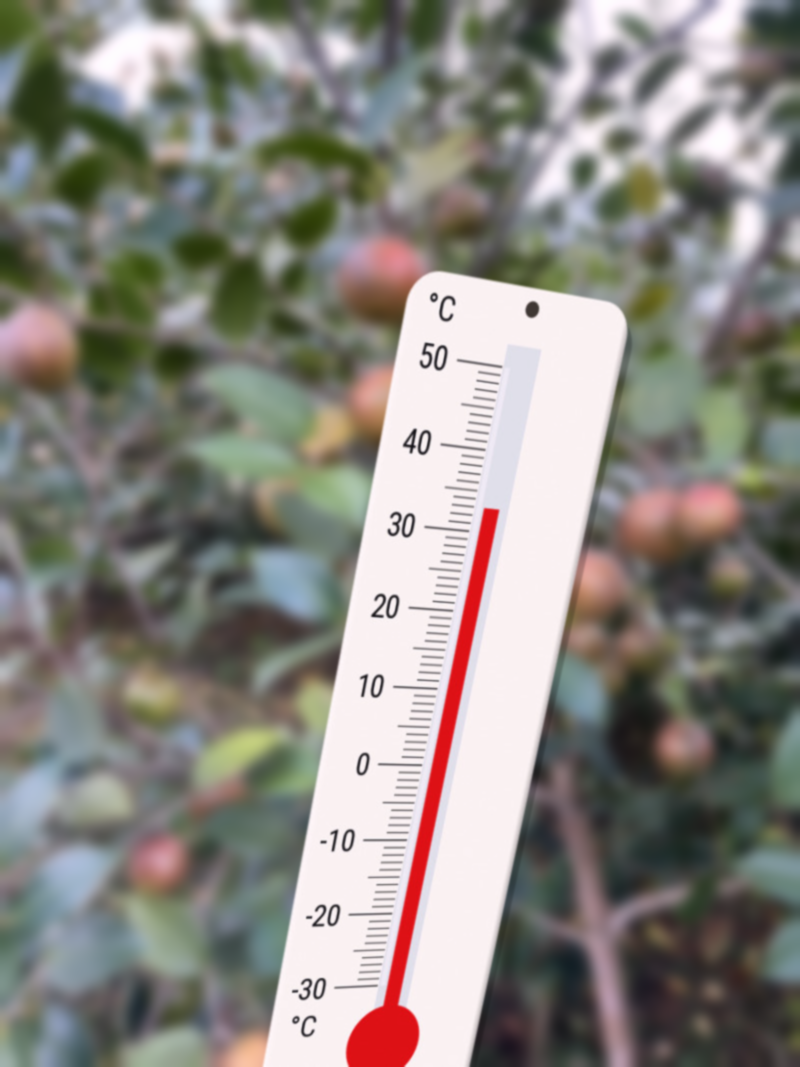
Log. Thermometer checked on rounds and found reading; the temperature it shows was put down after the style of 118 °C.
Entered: 33 °C
